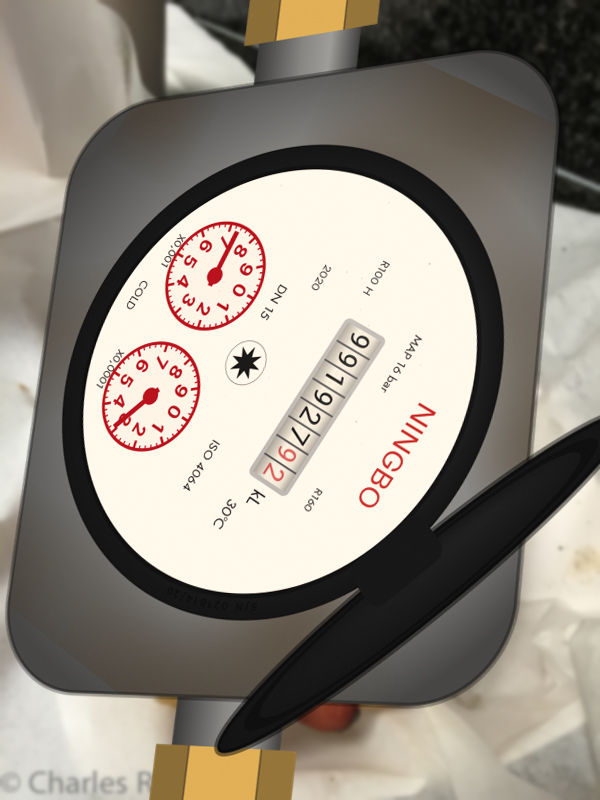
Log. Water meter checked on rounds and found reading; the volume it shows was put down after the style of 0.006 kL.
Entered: 991927.9273 kL
